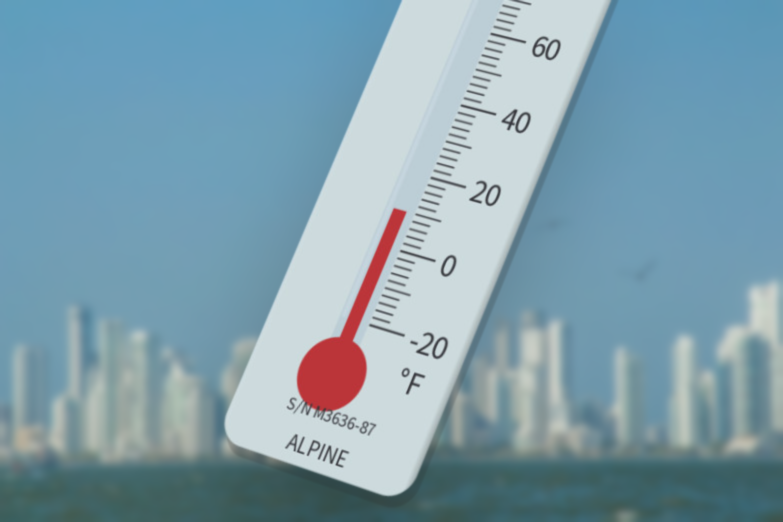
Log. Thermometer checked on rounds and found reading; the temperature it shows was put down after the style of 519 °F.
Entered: 10 °F
